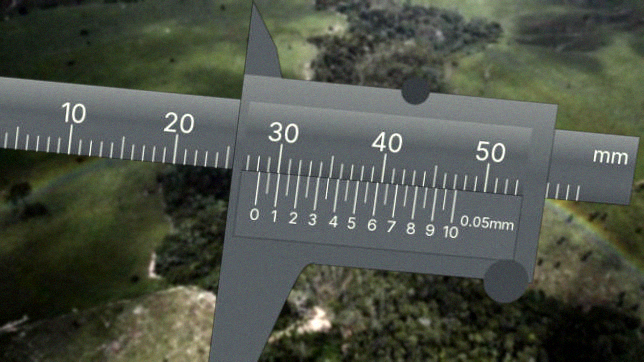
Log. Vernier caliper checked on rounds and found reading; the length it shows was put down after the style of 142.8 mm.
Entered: 28.2 mm
